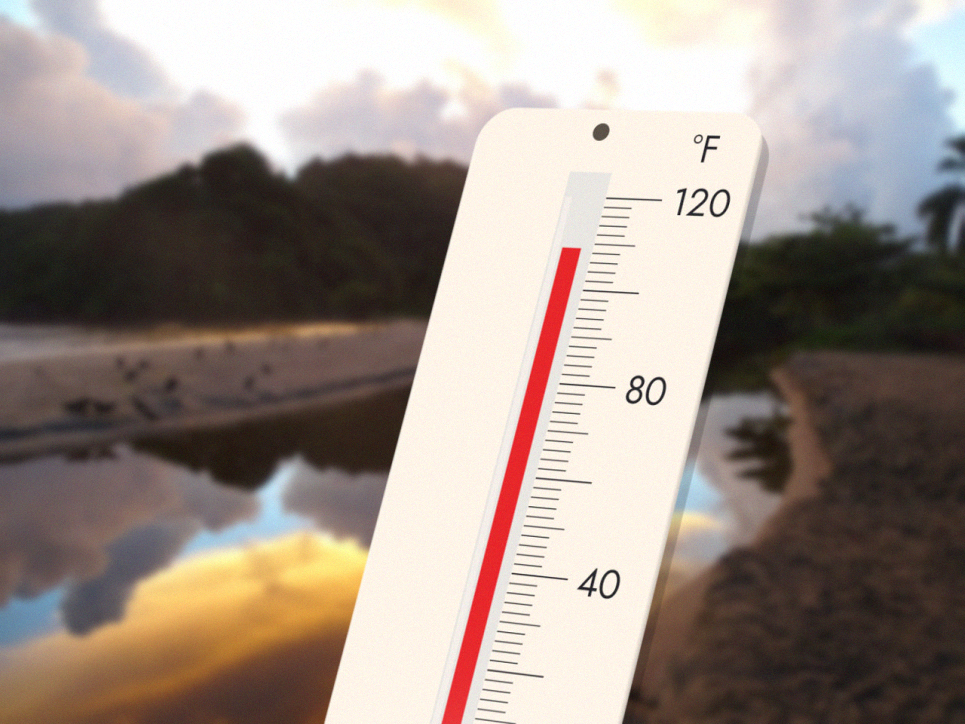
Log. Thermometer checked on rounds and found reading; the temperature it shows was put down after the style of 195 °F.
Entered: 109 °F
